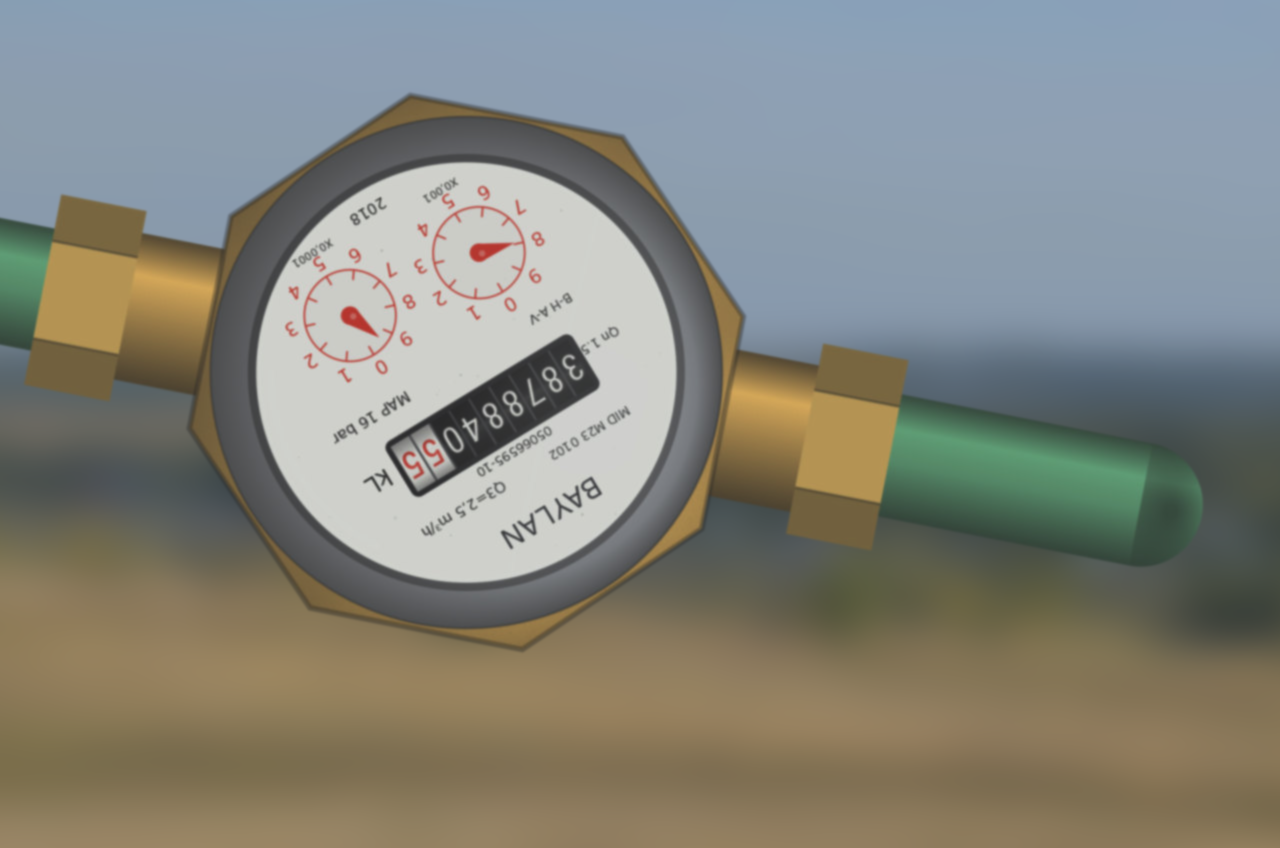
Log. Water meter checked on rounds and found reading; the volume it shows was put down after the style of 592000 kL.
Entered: 3878840.5579 kL
